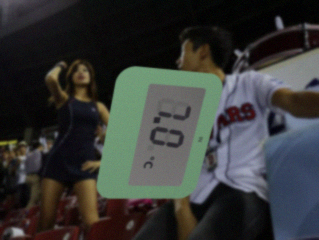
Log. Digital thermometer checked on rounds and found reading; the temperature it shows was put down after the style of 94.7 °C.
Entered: 7.0 °C
